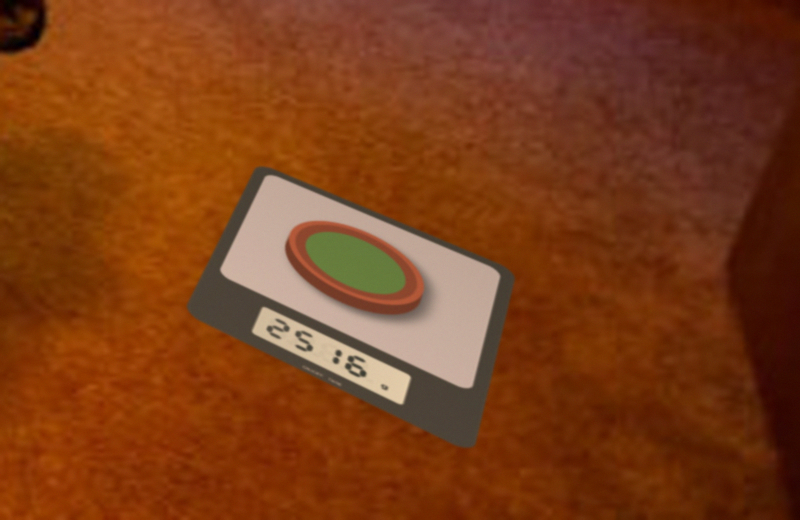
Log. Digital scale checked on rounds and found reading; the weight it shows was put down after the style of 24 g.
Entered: 2516 g
